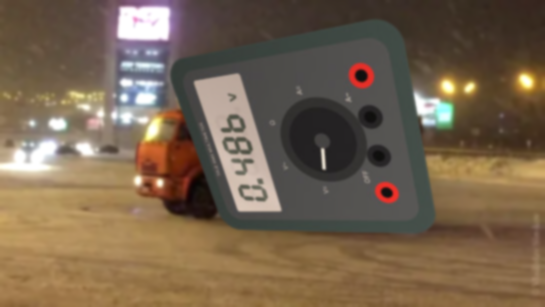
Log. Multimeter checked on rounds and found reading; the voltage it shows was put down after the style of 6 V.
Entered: 0.486 V
